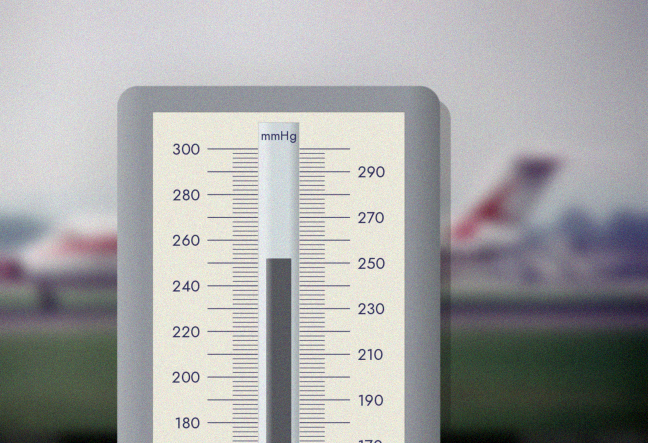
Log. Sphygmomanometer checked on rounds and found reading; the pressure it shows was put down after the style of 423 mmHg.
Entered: 252 mmHg
